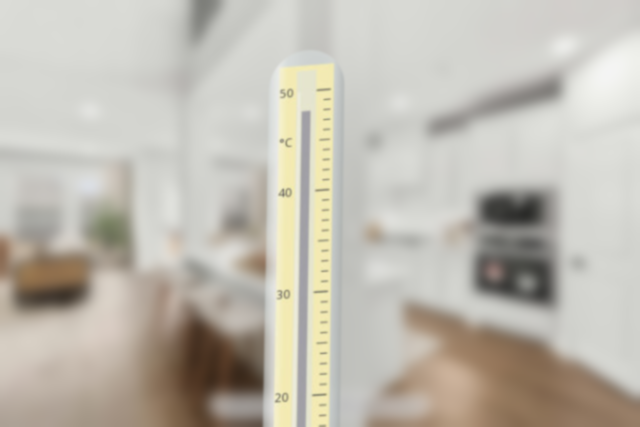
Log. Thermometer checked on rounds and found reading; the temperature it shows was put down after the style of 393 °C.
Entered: 48 °C
